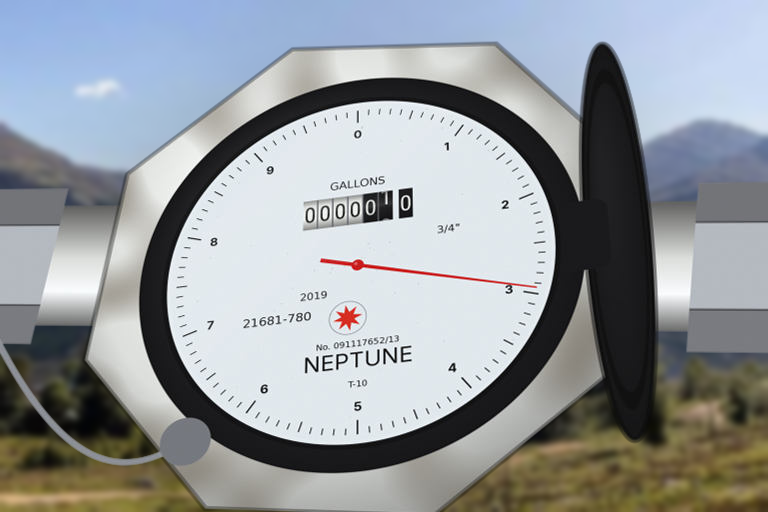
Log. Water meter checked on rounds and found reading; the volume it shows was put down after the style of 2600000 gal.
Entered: 12.9 gal
